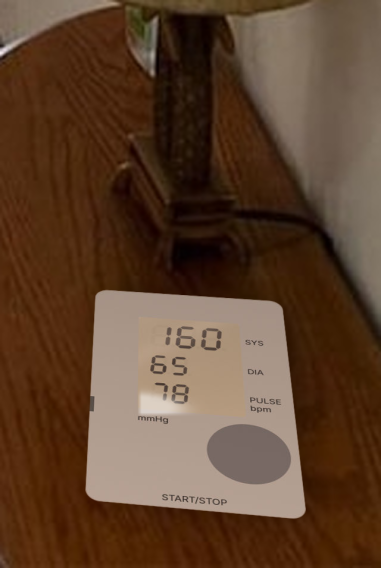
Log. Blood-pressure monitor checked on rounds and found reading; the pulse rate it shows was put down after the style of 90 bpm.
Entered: 78 bpm
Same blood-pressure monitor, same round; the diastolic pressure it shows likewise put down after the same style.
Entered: 65 mmHg
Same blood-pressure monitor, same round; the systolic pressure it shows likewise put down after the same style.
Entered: 160 mmHg
